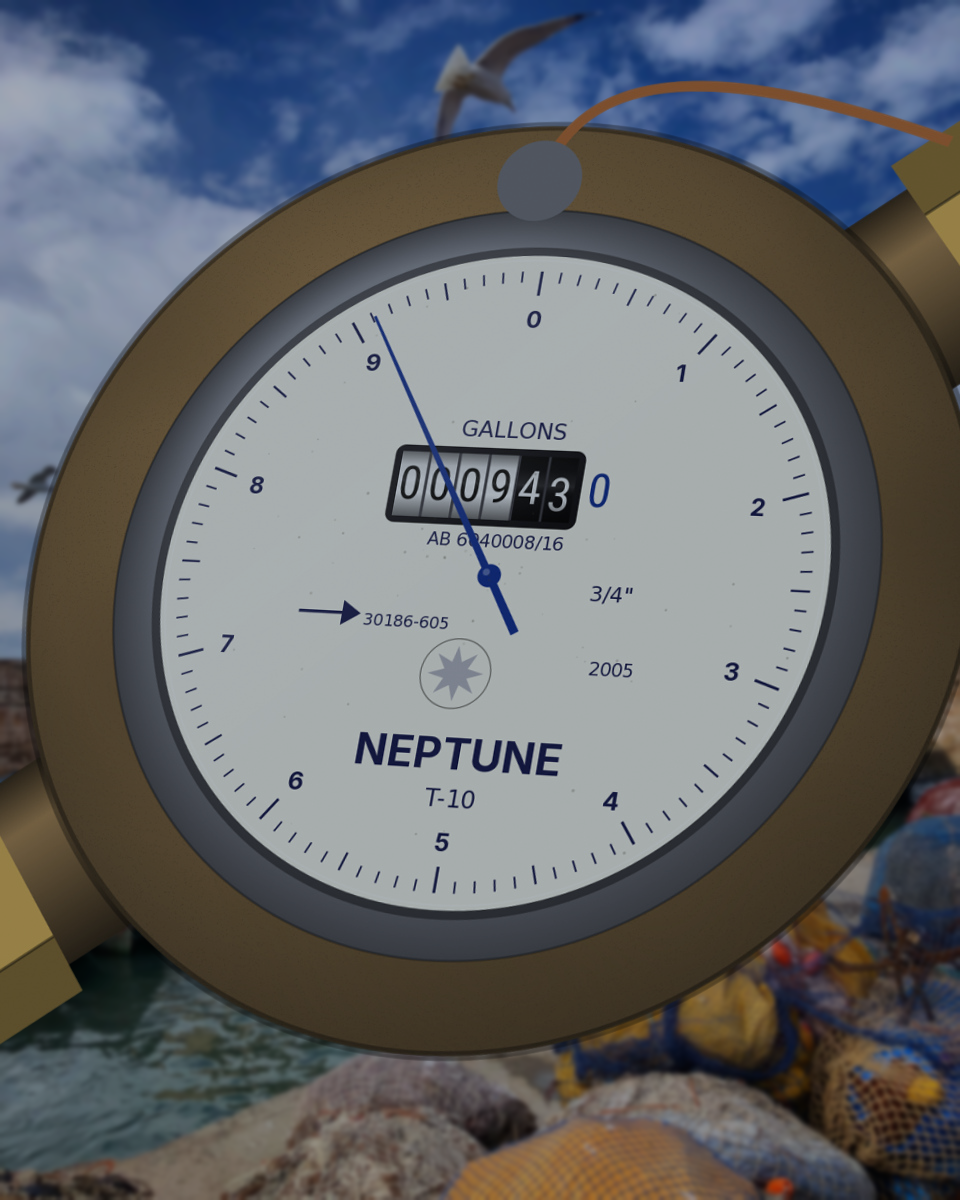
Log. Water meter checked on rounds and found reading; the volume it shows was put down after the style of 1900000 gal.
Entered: 9429.1 gal
